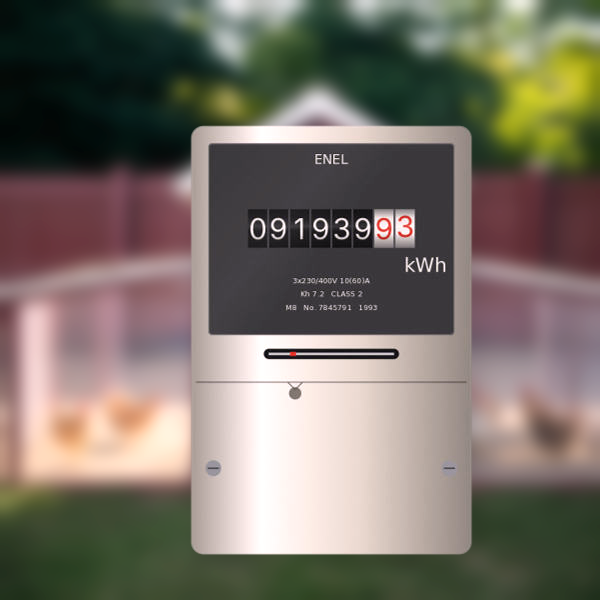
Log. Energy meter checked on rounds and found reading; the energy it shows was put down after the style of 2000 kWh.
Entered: 91939.93 kWh
